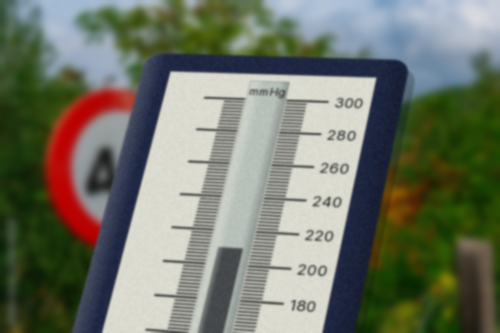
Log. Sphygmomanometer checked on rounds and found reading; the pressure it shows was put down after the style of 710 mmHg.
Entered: 210 mmHg
